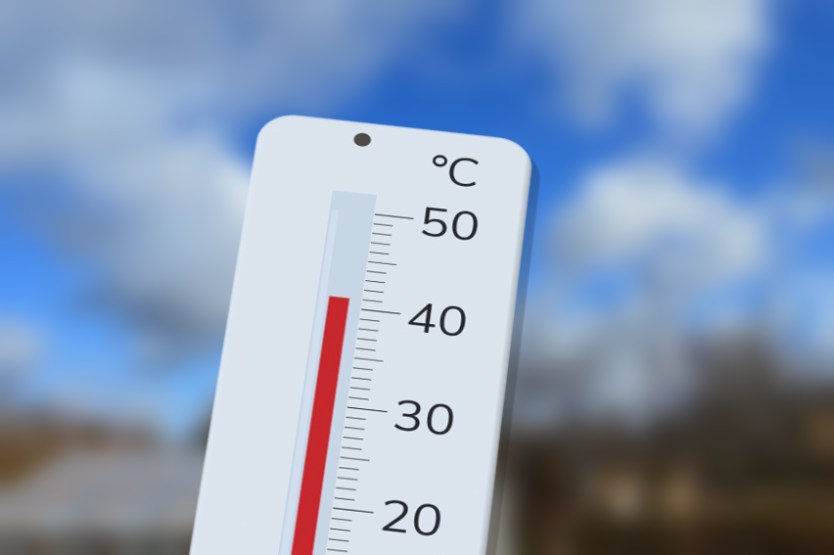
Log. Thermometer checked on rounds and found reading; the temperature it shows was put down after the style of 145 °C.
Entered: 41 °C
